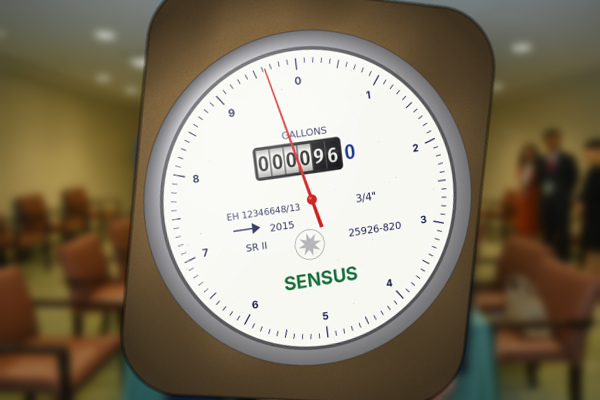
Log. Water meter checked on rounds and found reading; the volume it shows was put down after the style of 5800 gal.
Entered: 959.6 gal
